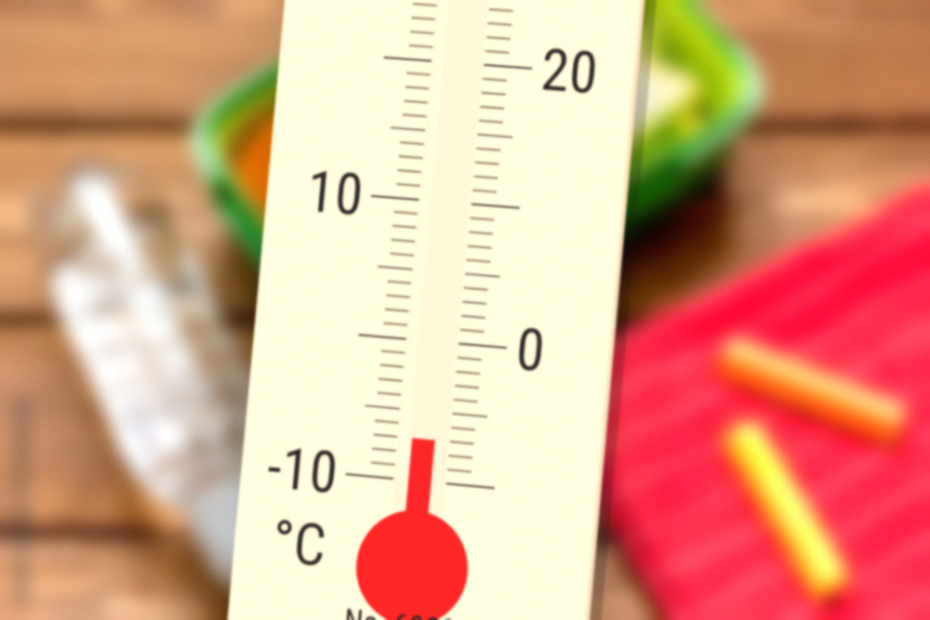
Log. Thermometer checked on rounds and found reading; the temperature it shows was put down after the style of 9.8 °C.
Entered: -7 °C
